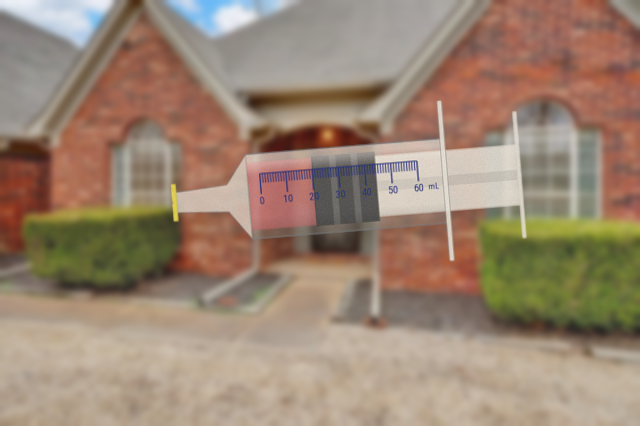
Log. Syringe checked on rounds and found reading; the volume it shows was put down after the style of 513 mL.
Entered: 20 mL
